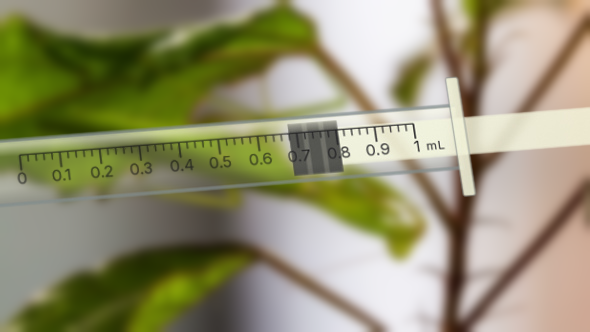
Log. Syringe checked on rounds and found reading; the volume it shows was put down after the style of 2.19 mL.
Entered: 0.68 mL
